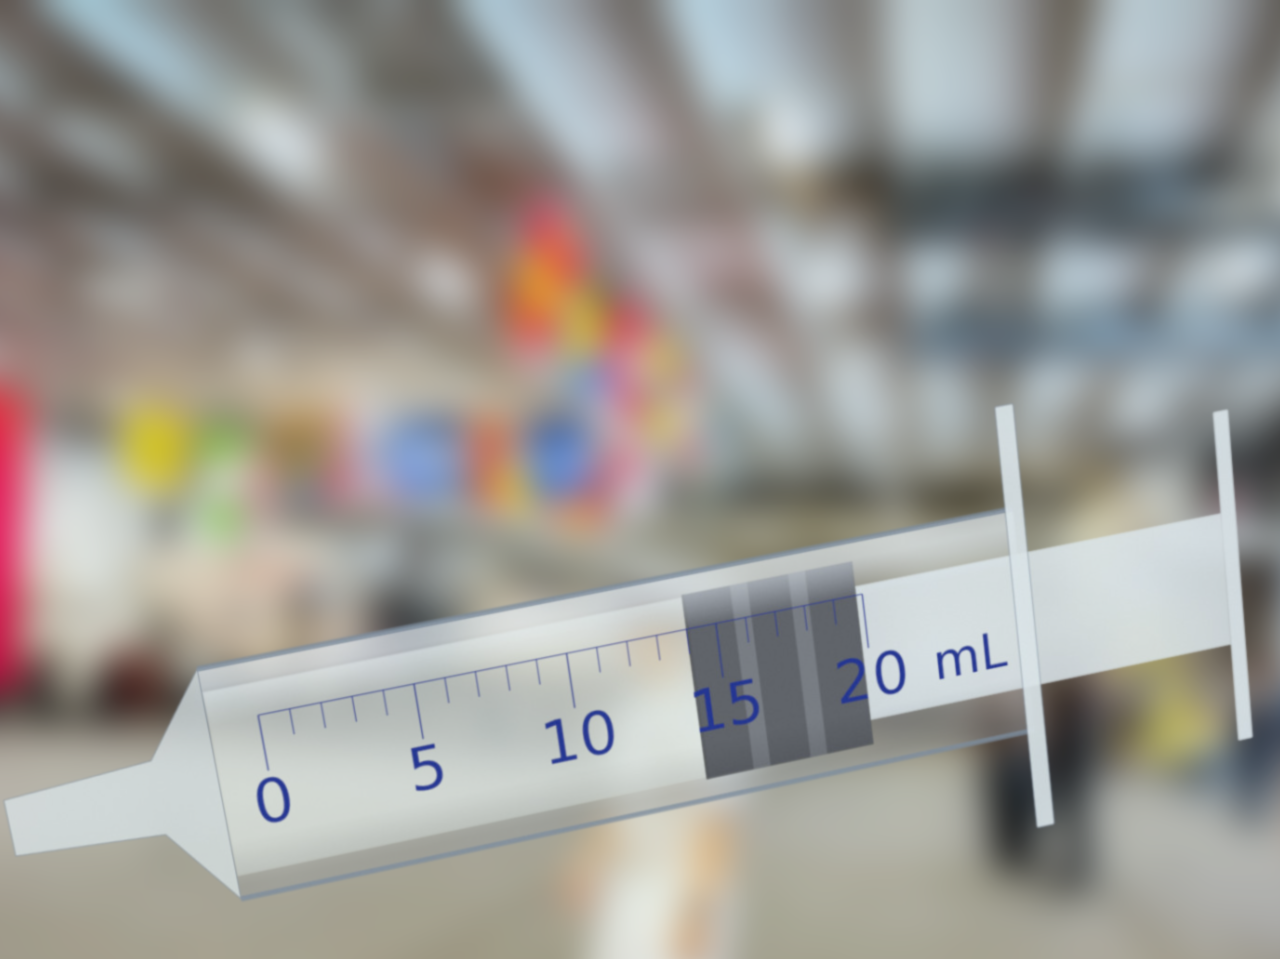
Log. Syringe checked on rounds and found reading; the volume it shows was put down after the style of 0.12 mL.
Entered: 14 mL
